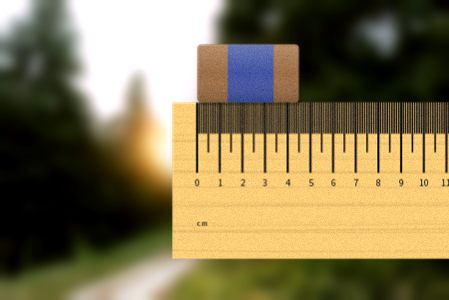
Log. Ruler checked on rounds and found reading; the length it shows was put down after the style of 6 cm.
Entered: 4.5 cm
